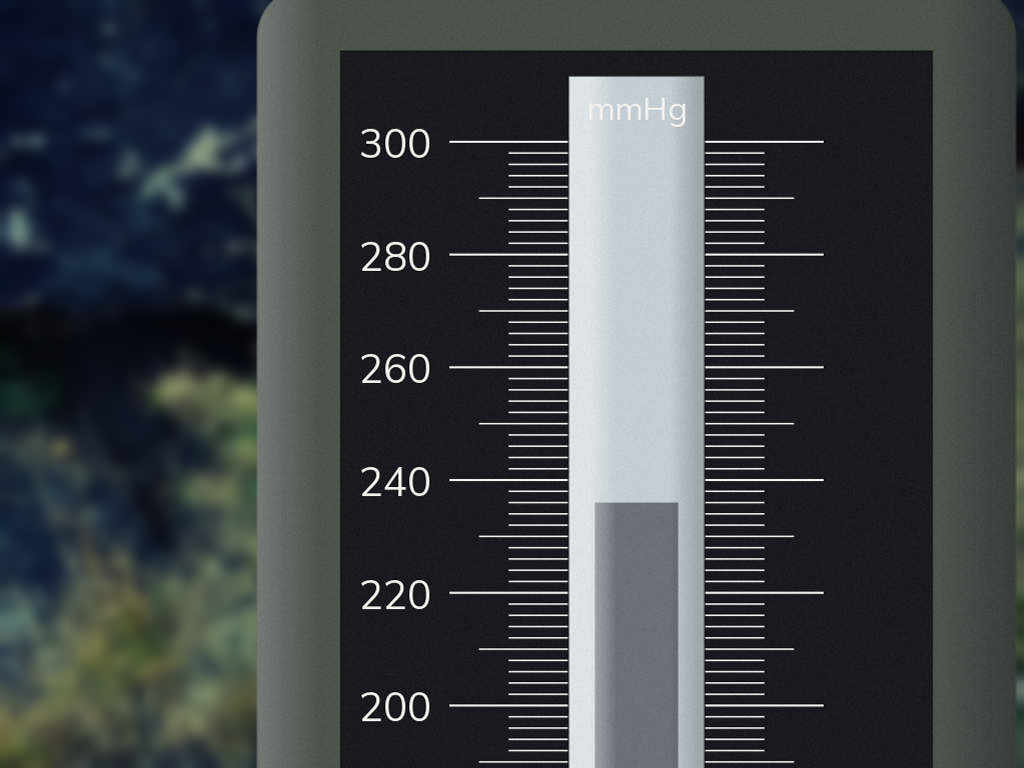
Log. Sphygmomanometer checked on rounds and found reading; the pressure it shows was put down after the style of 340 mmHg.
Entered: 236 mmHg
